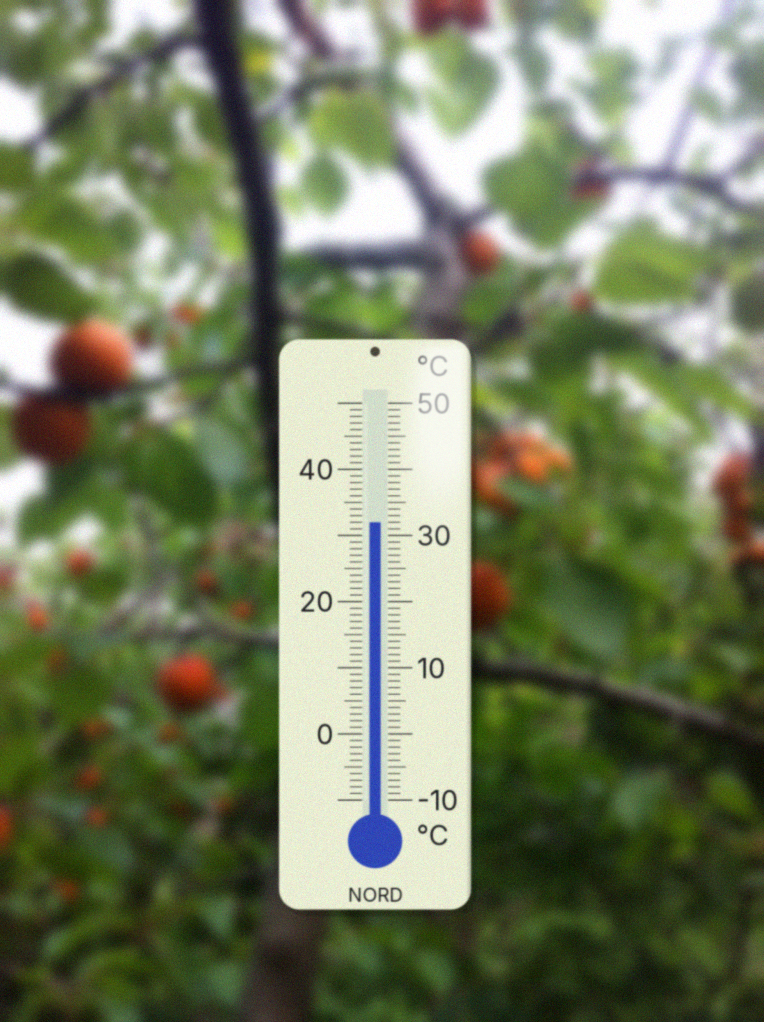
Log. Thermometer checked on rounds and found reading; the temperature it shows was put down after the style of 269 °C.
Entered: 32 °C
